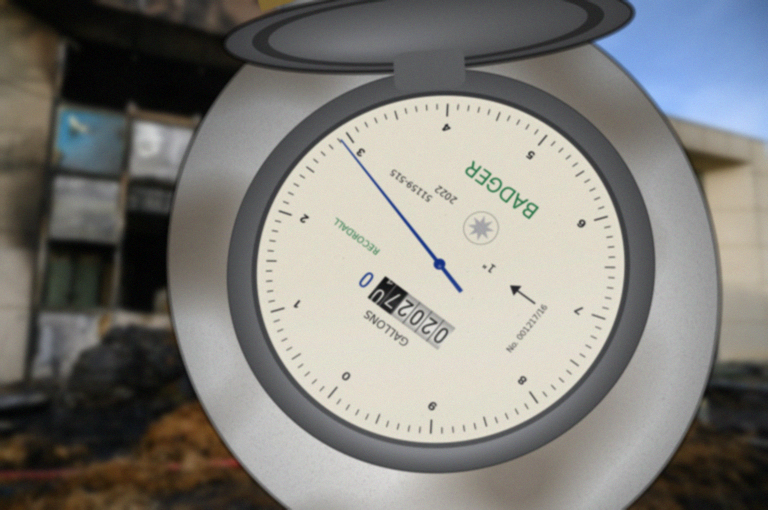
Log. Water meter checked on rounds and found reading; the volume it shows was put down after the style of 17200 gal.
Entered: 202702.9 gal
